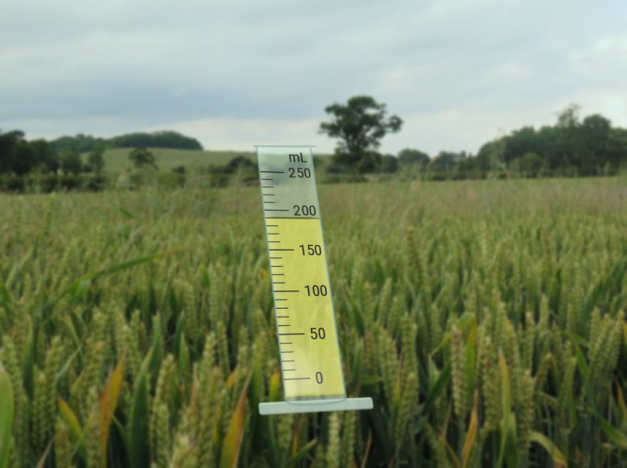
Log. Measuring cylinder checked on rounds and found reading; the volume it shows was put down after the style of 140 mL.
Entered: 190 mL
